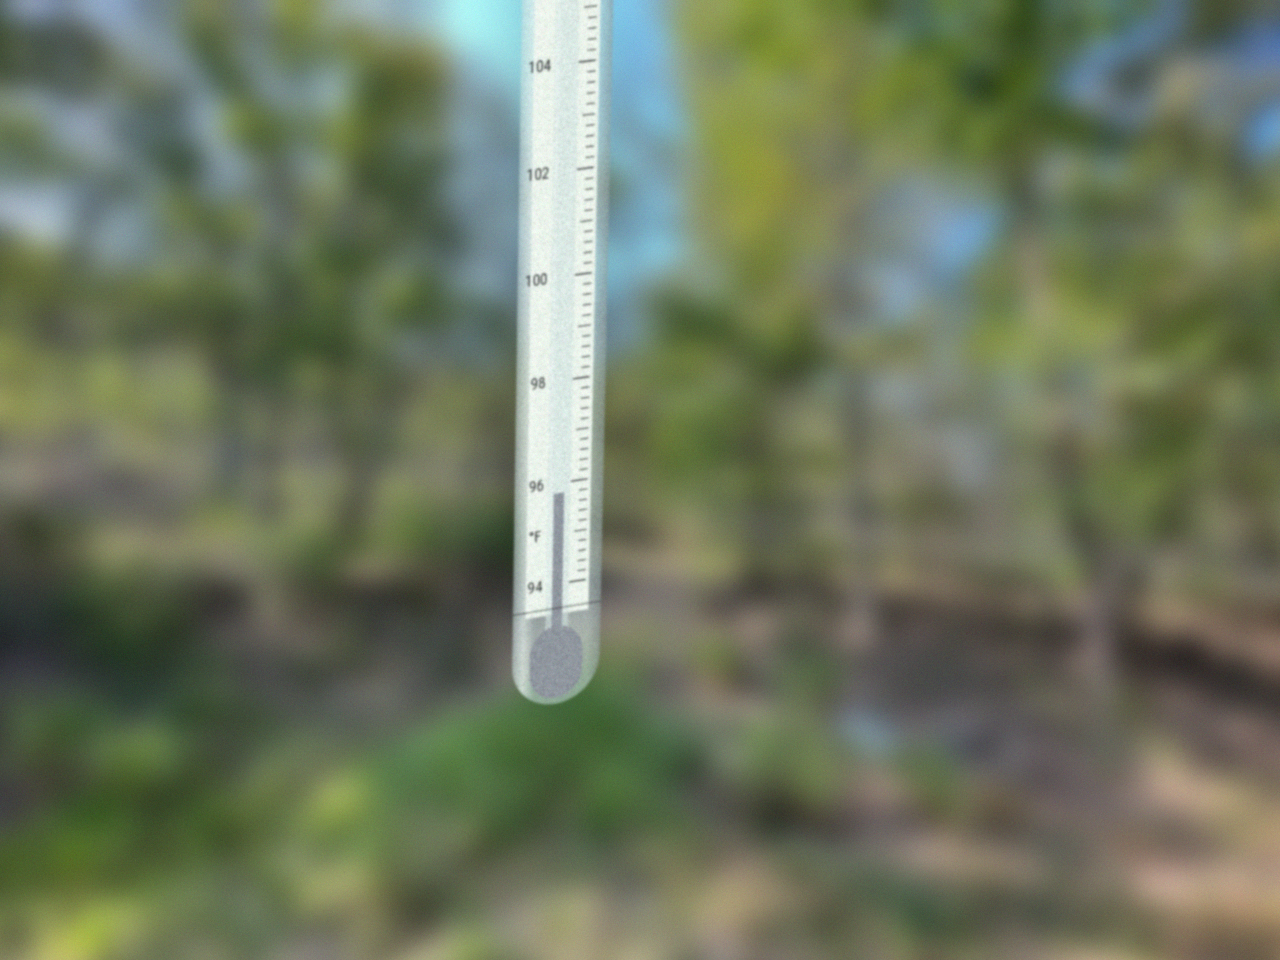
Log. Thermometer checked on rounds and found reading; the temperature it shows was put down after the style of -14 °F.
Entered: 95.8 °F
